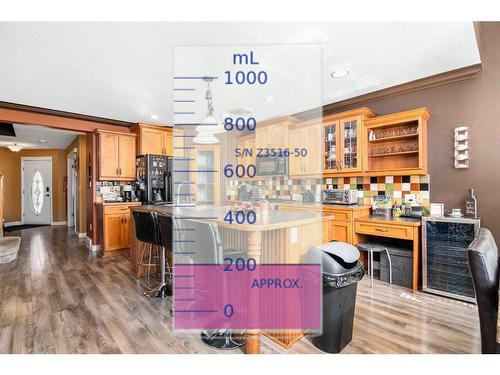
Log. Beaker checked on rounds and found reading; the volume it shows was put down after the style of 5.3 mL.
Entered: 200 mL
